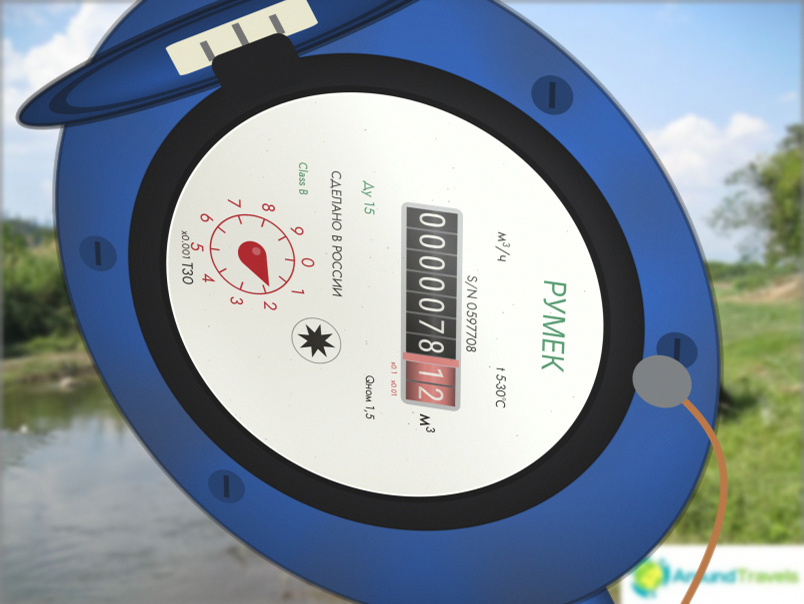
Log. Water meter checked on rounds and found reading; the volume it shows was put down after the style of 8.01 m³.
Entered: 78.121 m³
